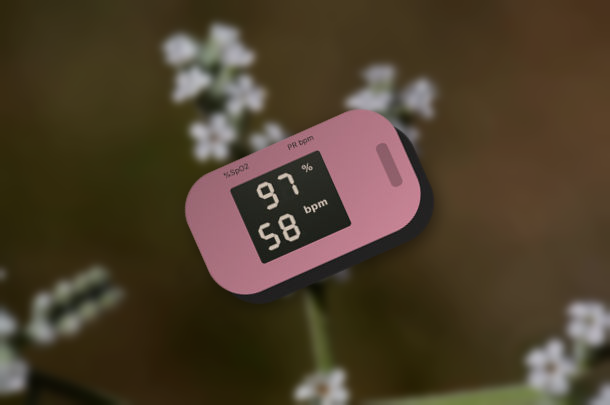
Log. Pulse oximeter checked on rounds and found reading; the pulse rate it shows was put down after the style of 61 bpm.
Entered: 58 bpm
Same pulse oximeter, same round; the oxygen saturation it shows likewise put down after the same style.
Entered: 97 %
